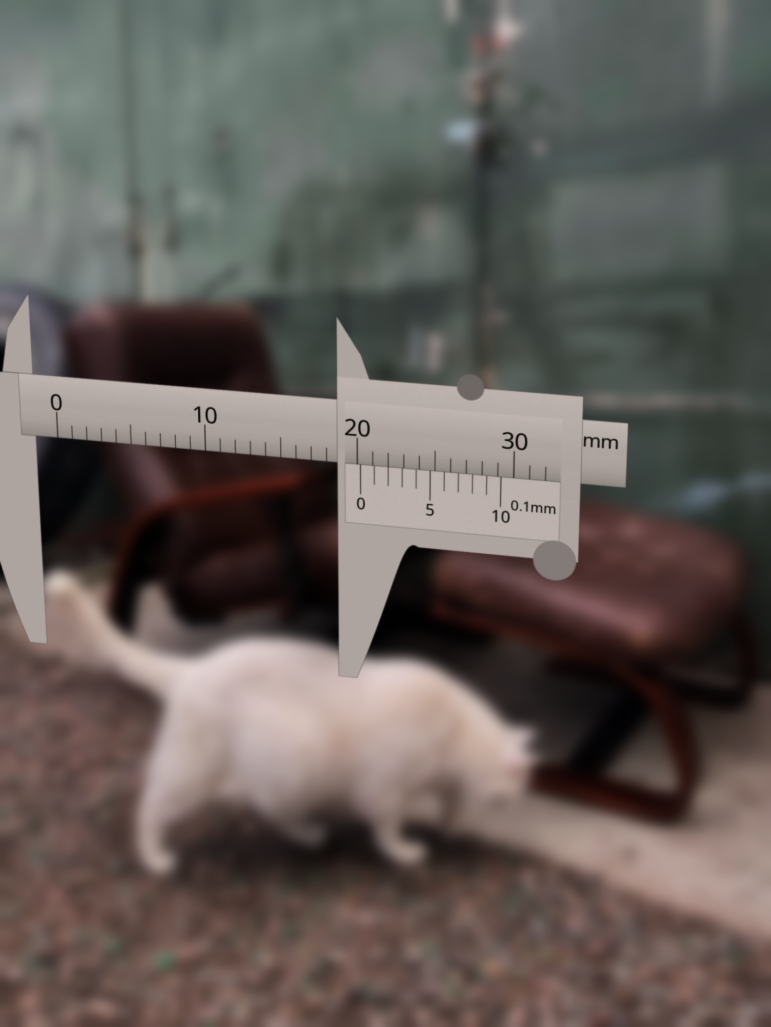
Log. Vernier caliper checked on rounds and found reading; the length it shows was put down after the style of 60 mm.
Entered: 20.2 mm
